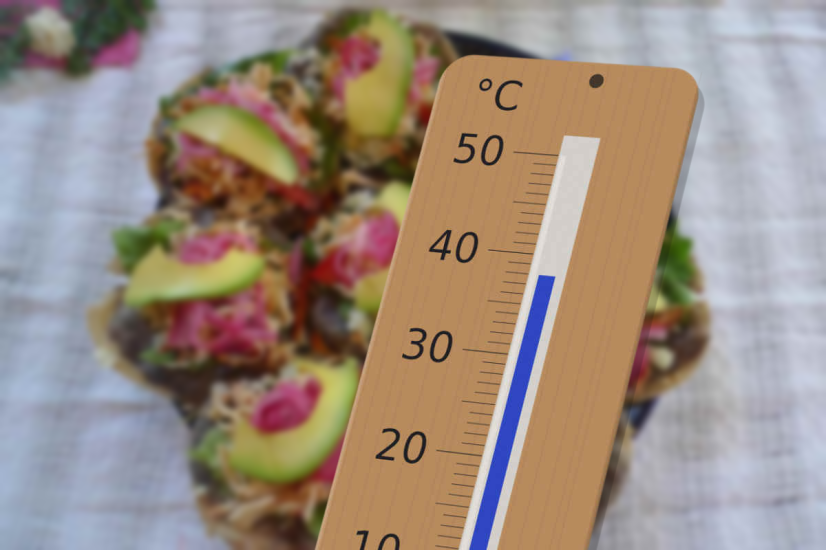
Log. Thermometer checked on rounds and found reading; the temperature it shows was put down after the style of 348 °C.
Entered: 38 °C
